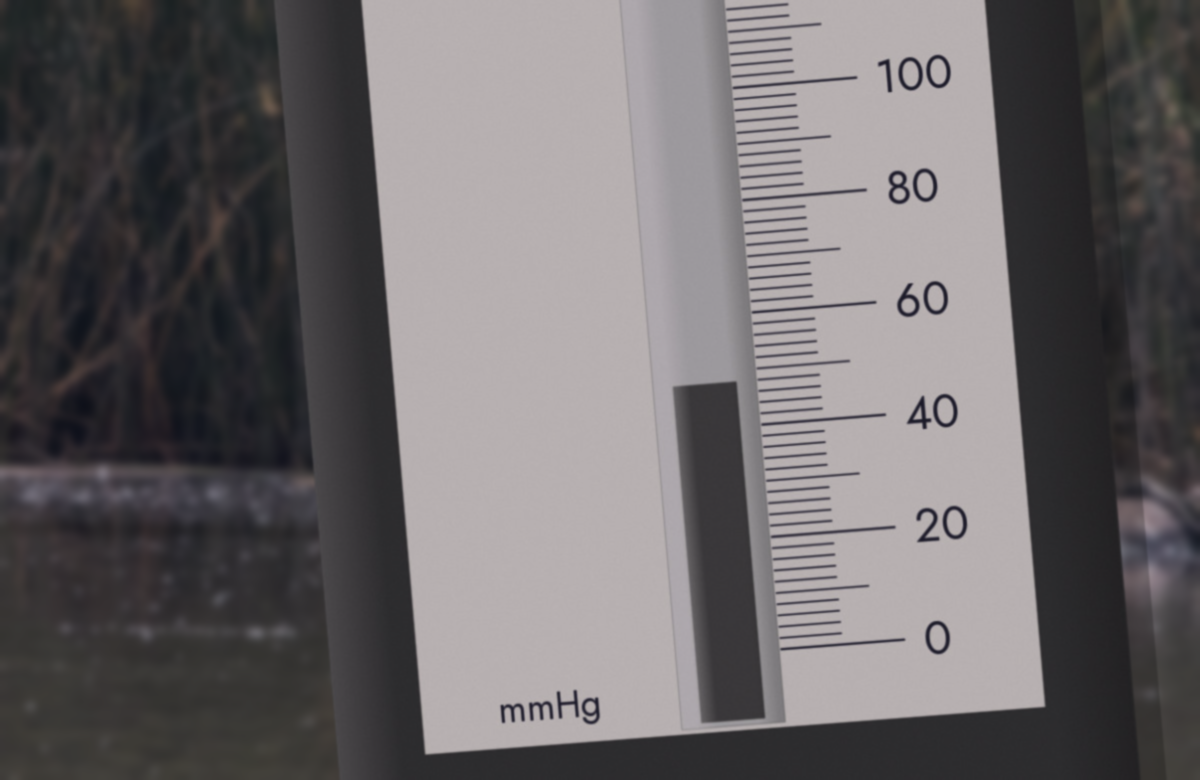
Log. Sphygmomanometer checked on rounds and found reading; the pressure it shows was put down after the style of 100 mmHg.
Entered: 48 mmHg
